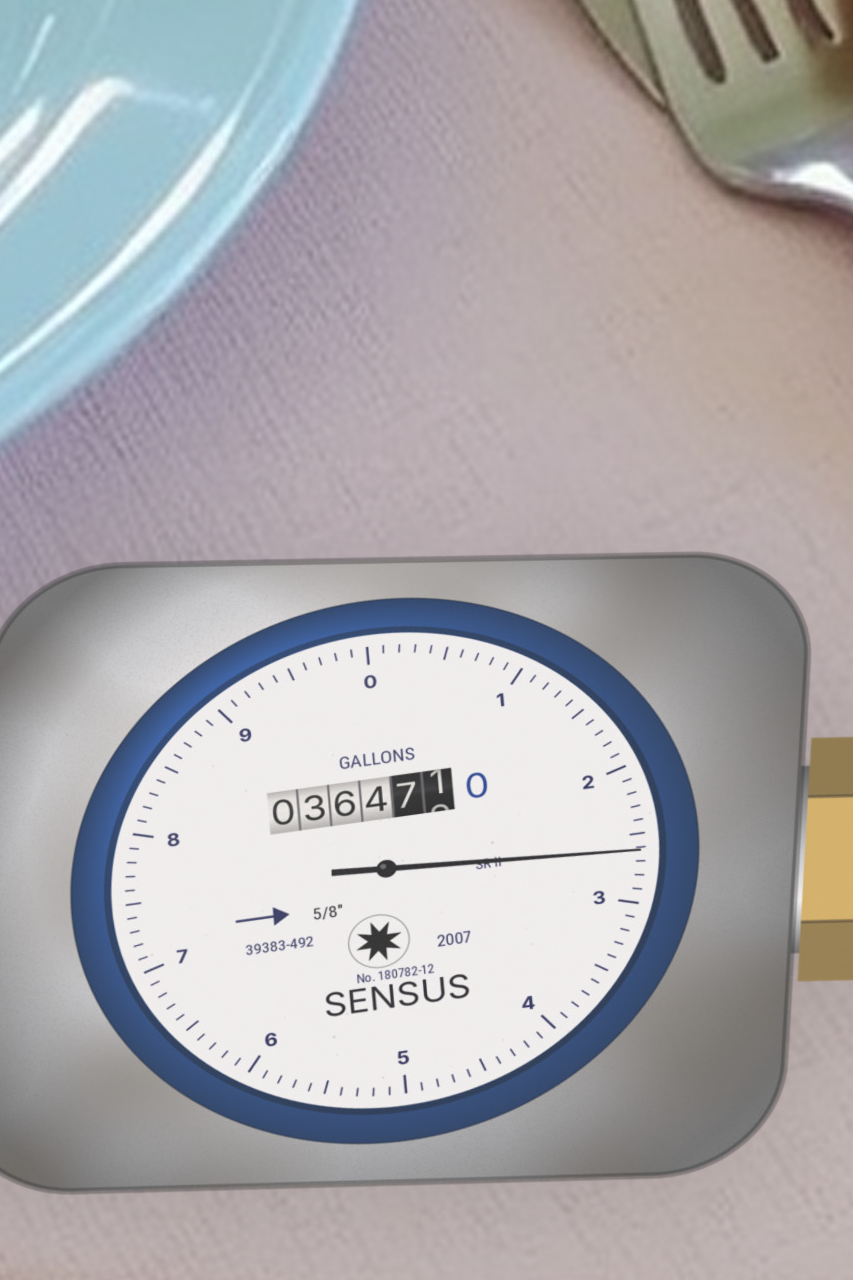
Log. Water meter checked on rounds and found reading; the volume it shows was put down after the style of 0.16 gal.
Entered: 364712.6 gal
